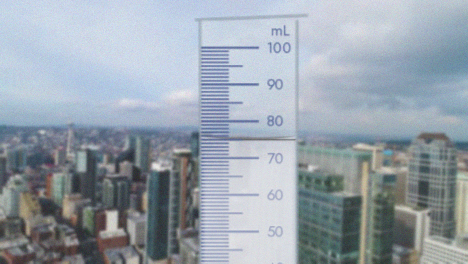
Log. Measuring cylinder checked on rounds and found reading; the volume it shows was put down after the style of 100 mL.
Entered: 75 mL
